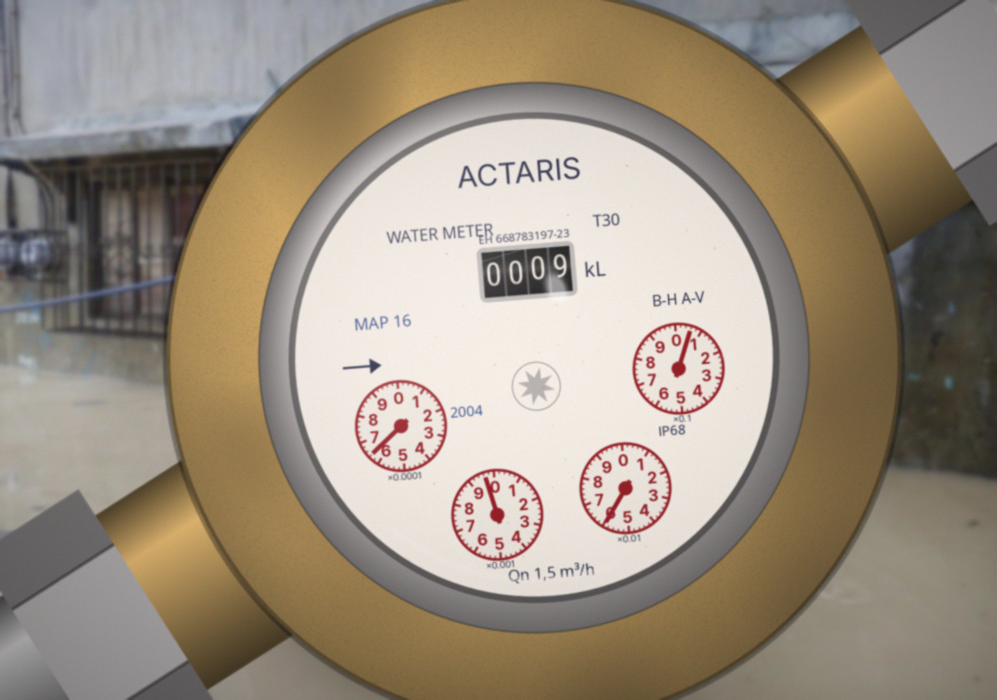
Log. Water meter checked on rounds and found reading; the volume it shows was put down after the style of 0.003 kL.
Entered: 9.0596 kL
